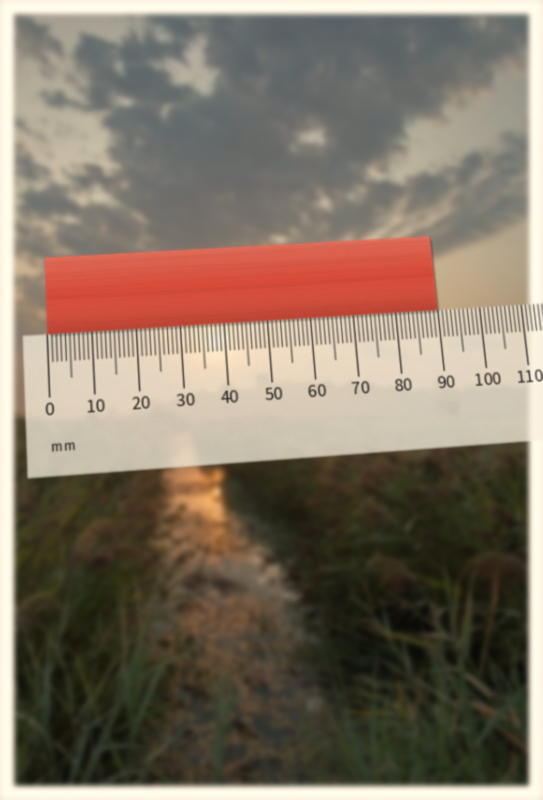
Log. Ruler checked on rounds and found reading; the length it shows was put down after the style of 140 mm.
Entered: 90 mm
